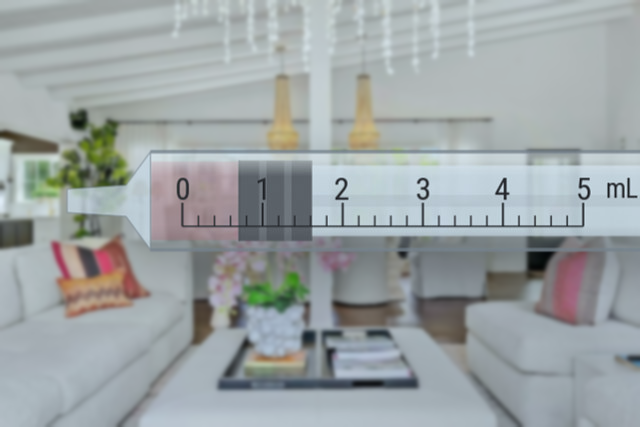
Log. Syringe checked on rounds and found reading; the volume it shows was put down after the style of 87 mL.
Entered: 0.7 mL
